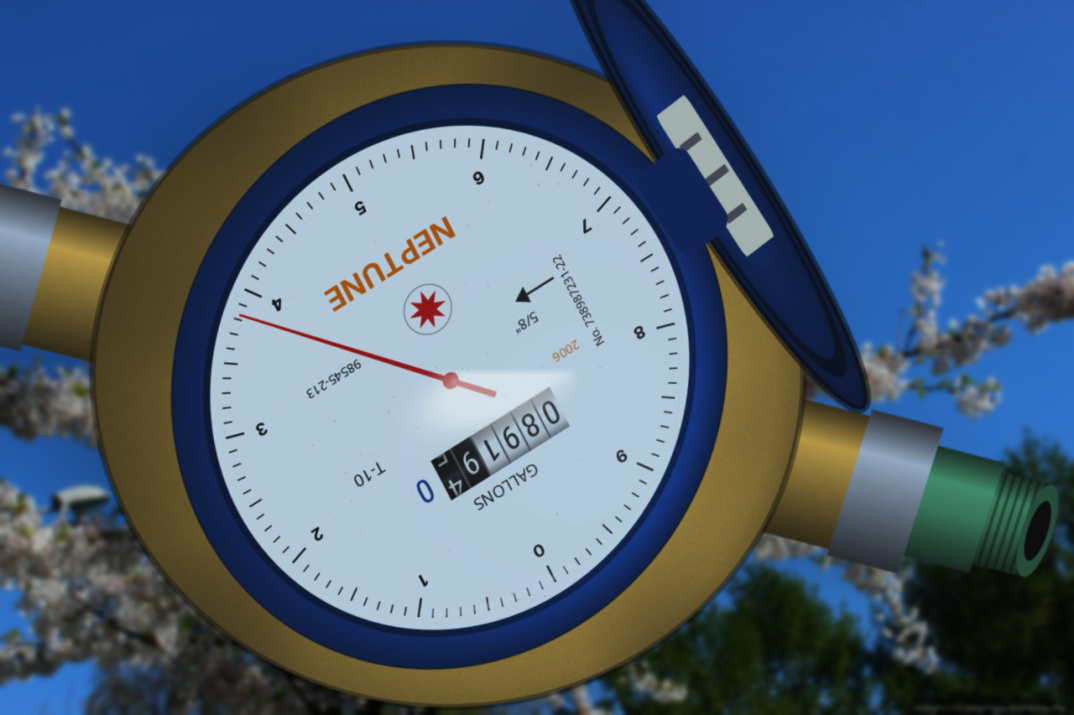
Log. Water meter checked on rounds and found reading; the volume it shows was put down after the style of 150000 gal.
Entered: 891943.8 gal
